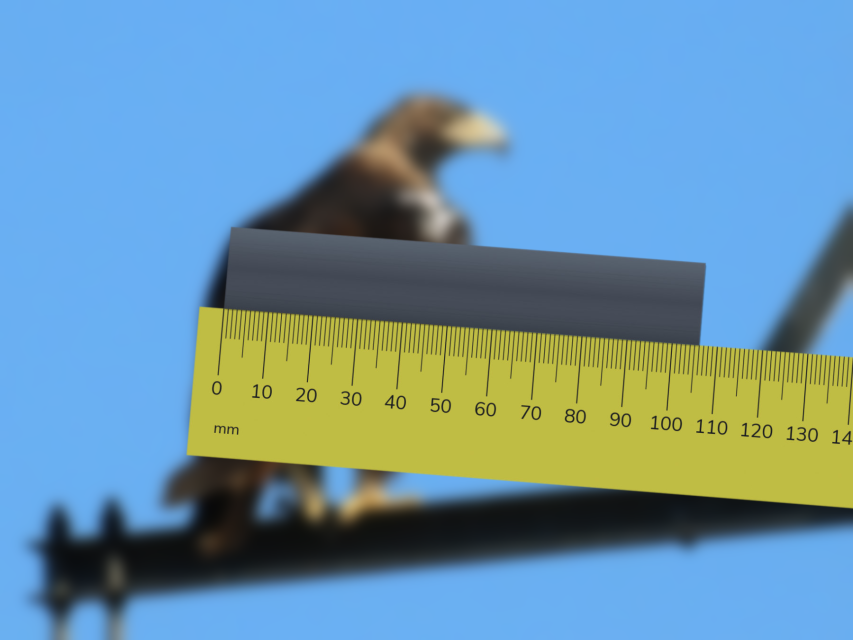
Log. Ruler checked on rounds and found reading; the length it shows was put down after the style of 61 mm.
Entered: 106 mm
